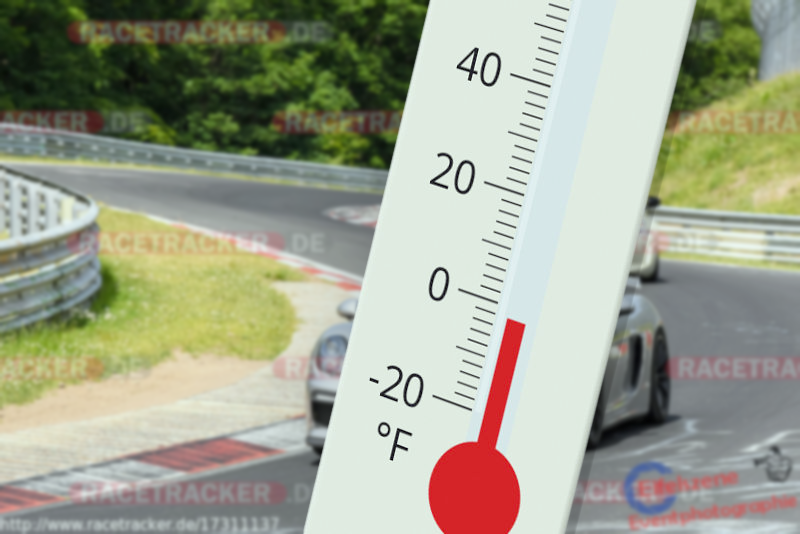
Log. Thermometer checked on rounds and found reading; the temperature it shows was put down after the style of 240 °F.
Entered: -2 °F
